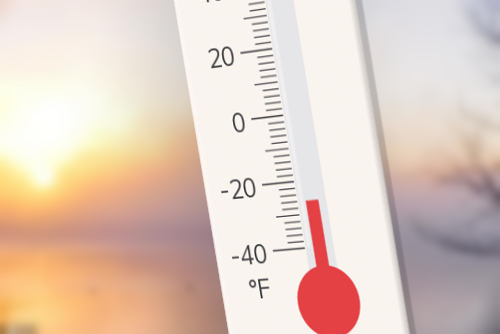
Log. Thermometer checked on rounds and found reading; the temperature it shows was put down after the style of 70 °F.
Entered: -26 °F
